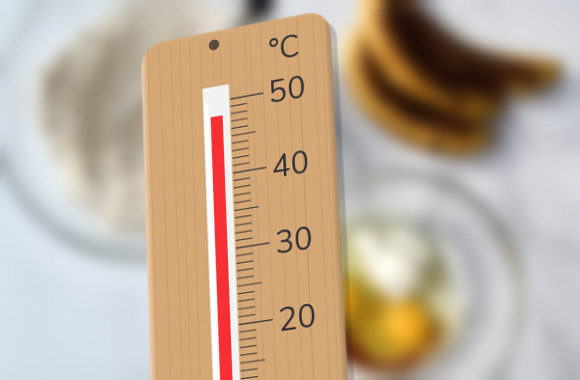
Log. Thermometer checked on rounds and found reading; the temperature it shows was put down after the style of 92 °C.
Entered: 48 °C
